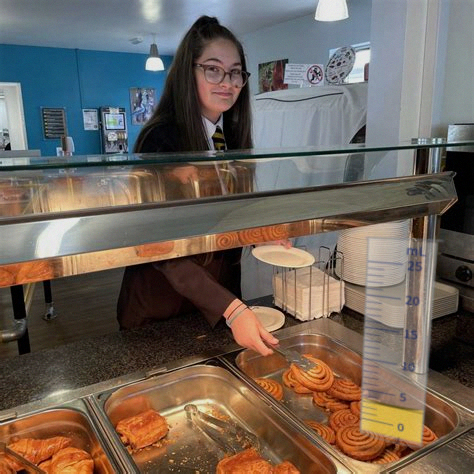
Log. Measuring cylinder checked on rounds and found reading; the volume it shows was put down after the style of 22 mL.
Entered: 3 mL
